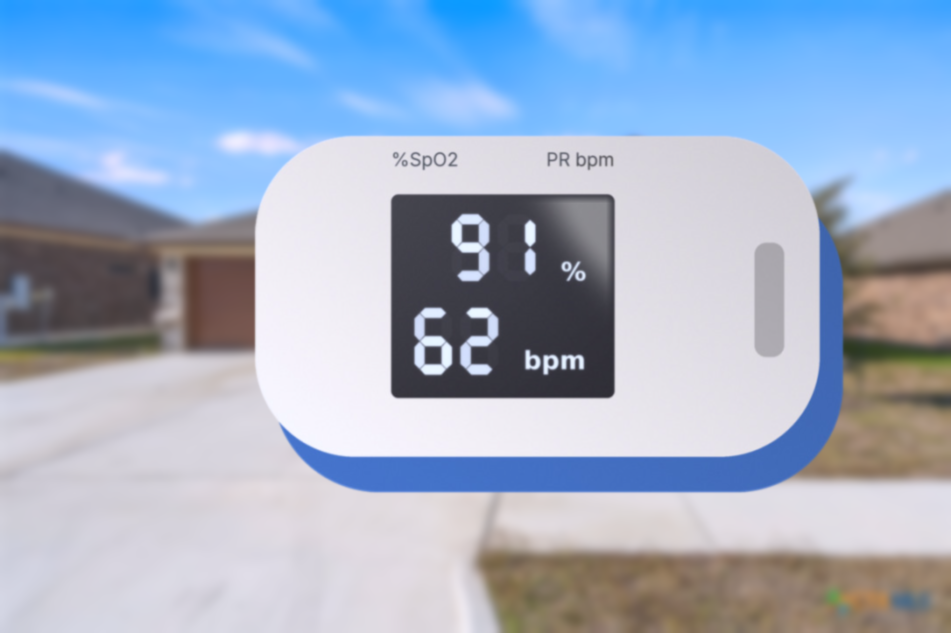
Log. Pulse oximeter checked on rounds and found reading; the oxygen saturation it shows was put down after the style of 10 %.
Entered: 91 %
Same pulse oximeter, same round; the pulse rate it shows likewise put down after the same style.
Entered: 62 bpm
